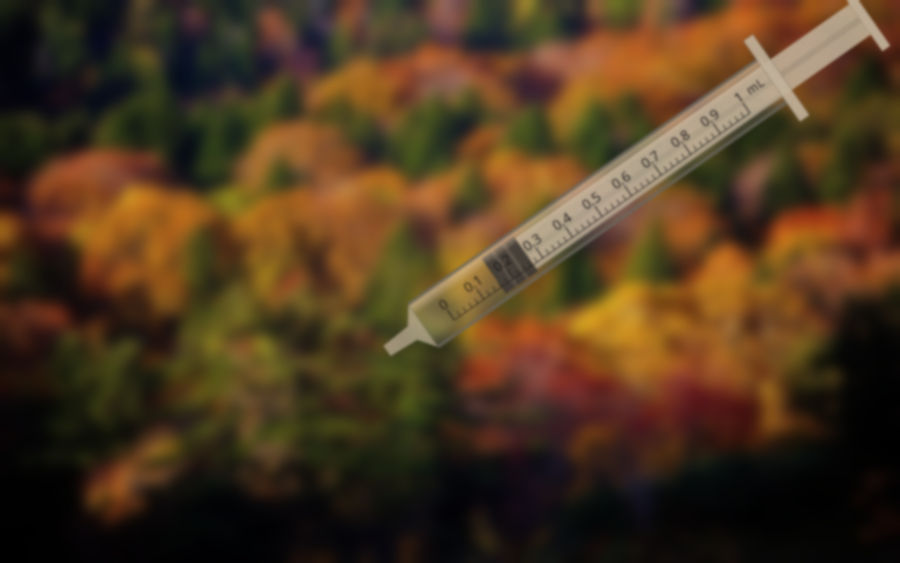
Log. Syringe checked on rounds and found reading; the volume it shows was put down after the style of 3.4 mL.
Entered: 0.16 mL
